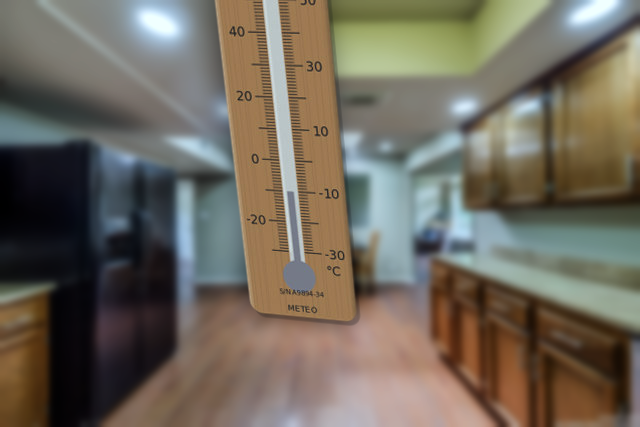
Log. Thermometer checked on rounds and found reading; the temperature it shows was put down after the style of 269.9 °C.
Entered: -10 °C
